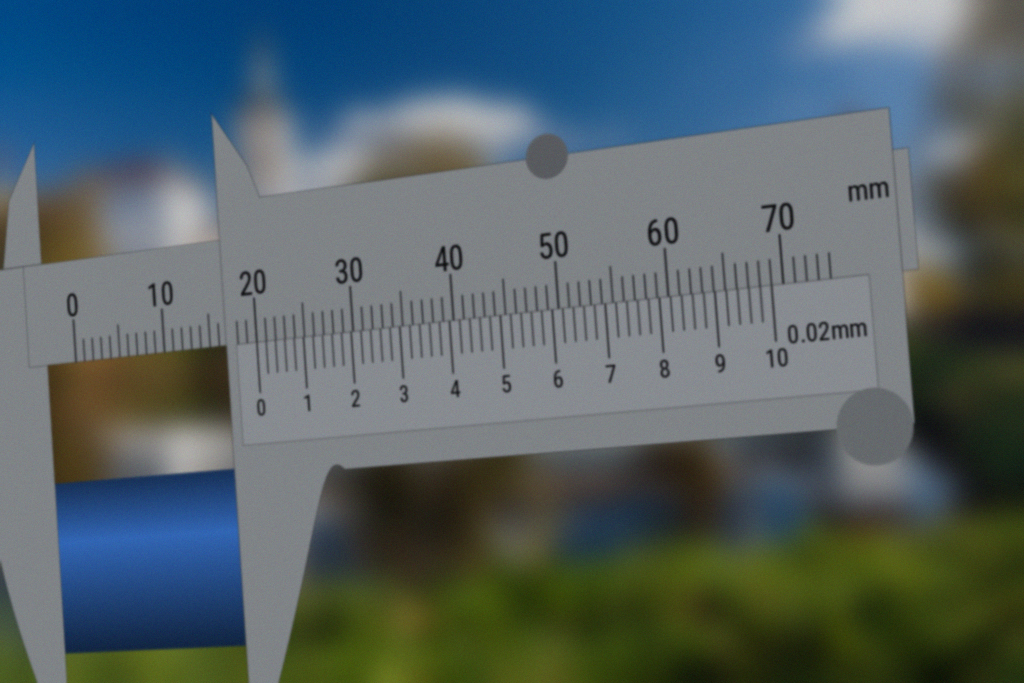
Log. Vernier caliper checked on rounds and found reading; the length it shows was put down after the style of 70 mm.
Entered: 20.0 mm
